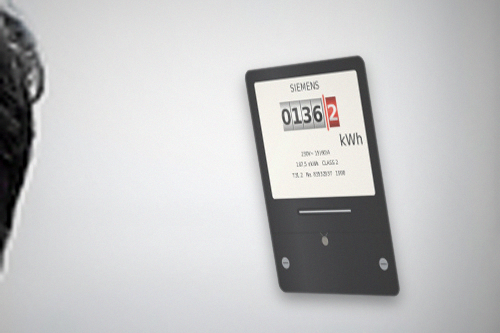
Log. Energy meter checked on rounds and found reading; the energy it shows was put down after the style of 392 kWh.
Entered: 136.2 kWh
